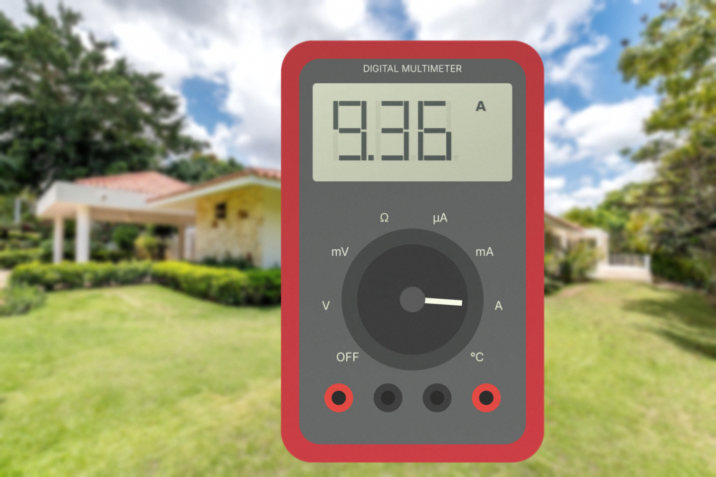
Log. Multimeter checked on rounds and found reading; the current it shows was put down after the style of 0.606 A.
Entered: 9.36 A
